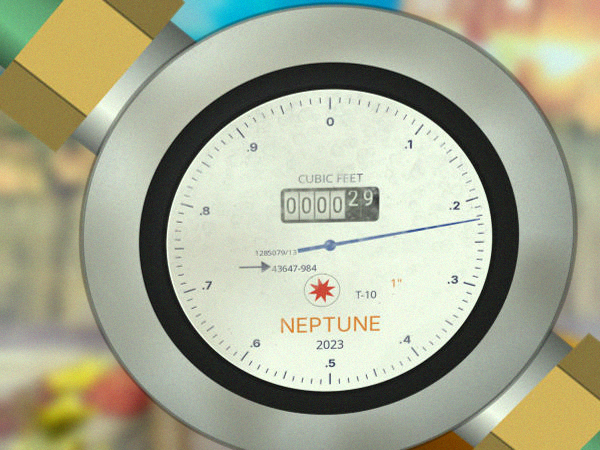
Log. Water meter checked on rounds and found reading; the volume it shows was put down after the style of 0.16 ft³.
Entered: 29.22 ft³
